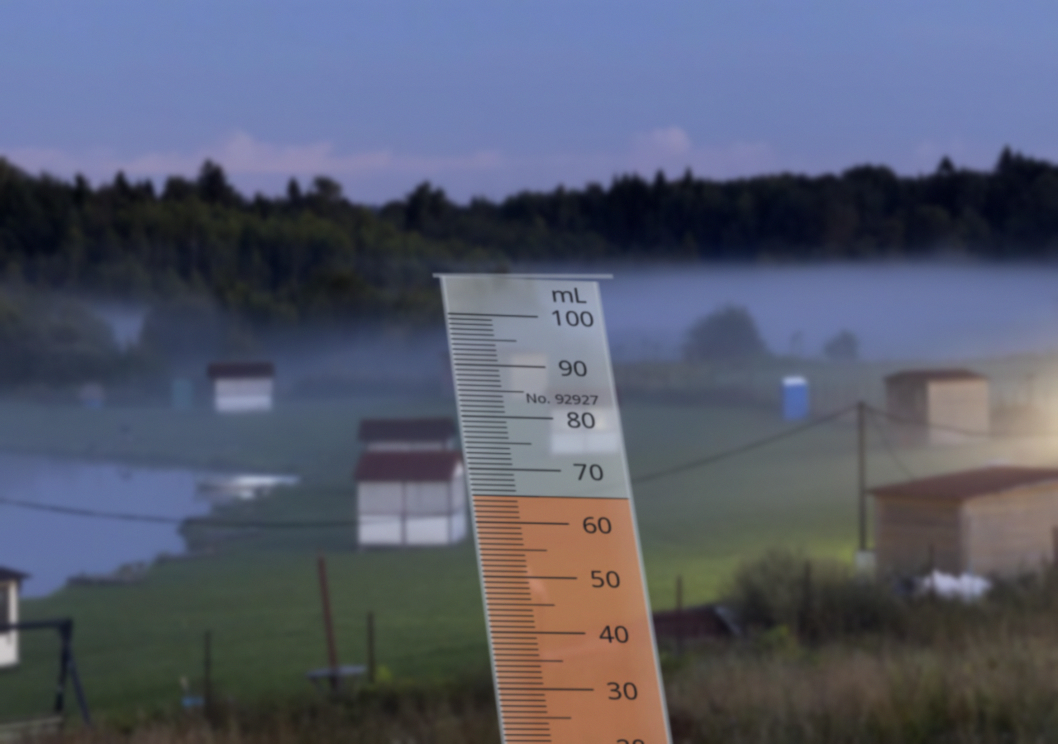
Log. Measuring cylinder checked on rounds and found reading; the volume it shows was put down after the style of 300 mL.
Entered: 65 mL
